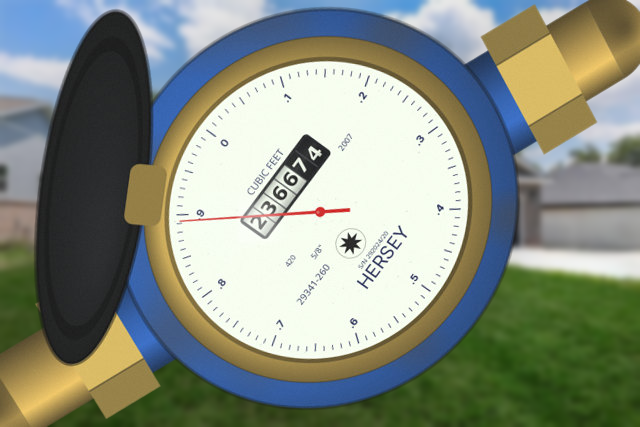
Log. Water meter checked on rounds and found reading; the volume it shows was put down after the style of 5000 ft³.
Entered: 236673.89 ft³
